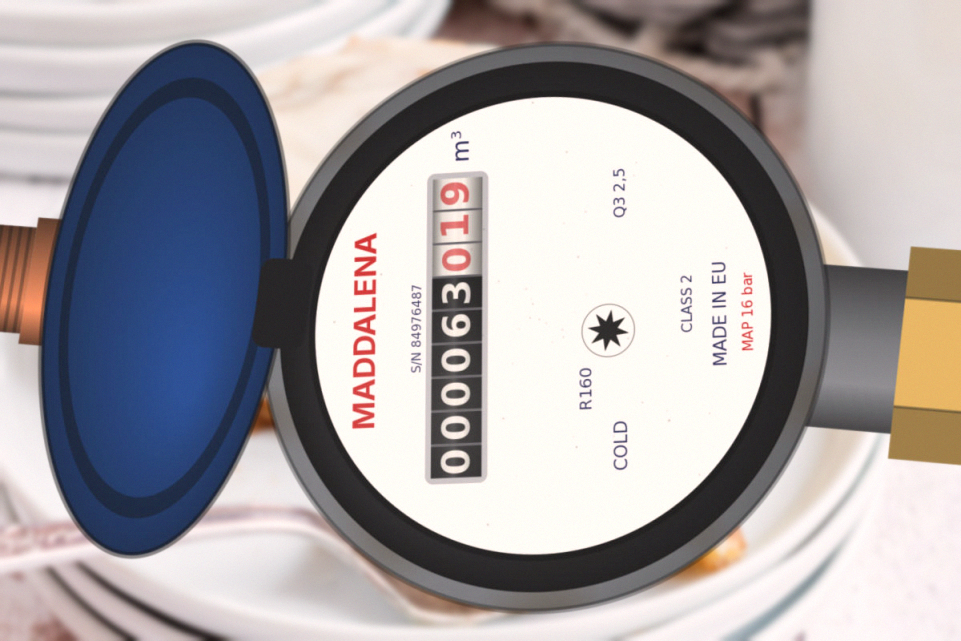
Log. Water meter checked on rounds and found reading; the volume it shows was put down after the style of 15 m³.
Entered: 63.019 m³
